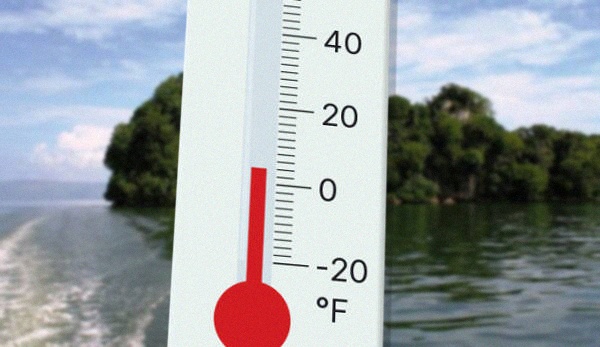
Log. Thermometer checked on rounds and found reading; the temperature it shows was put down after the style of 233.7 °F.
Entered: 4 °F
